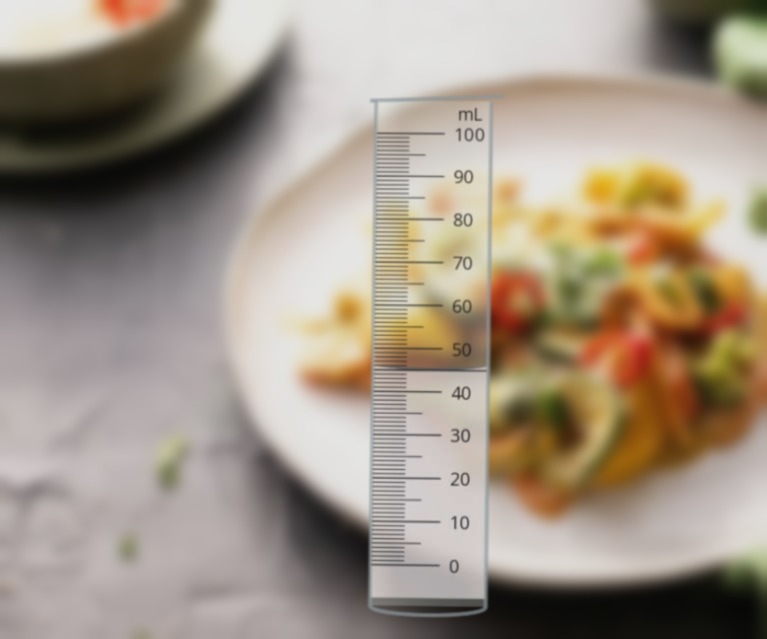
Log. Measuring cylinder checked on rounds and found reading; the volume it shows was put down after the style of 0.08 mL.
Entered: 45 mL
